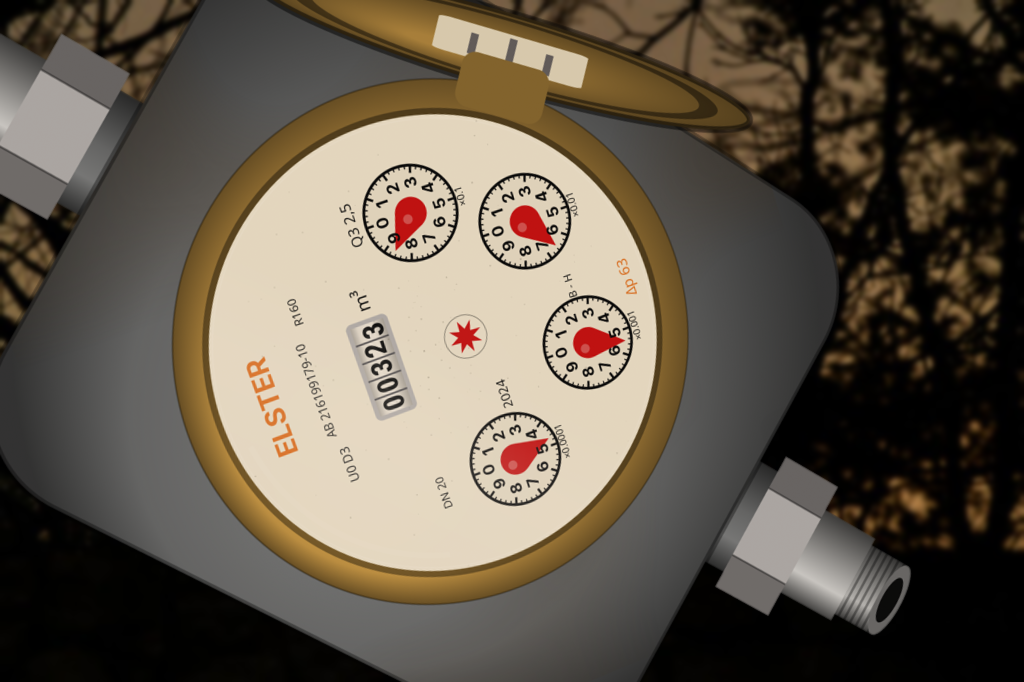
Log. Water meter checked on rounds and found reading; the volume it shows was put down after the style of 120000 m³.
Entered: 322.8654 m³
